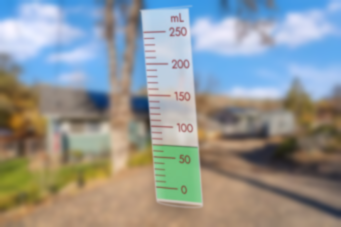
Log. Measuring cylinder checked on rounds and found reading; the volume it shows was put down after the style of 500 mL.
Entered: 70 mL
